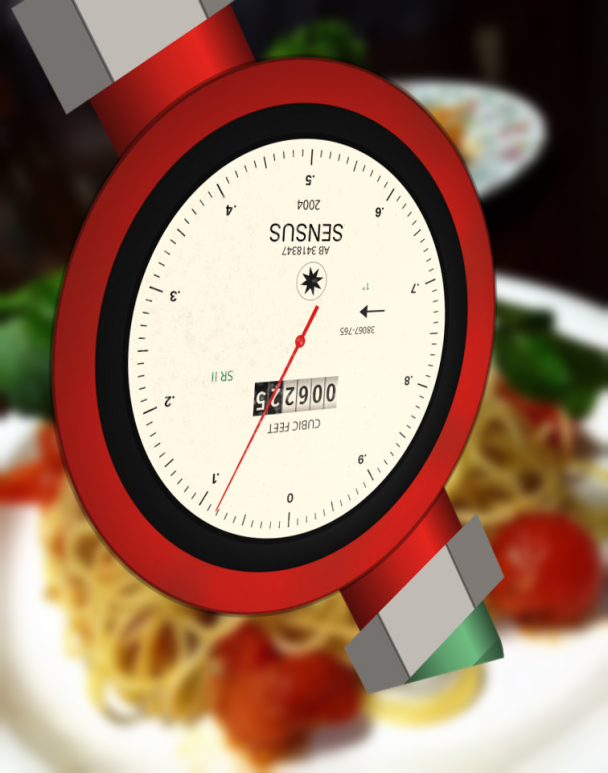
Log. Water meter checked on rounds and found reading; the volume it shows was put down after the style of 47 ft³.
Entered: 6225.08 ft³
